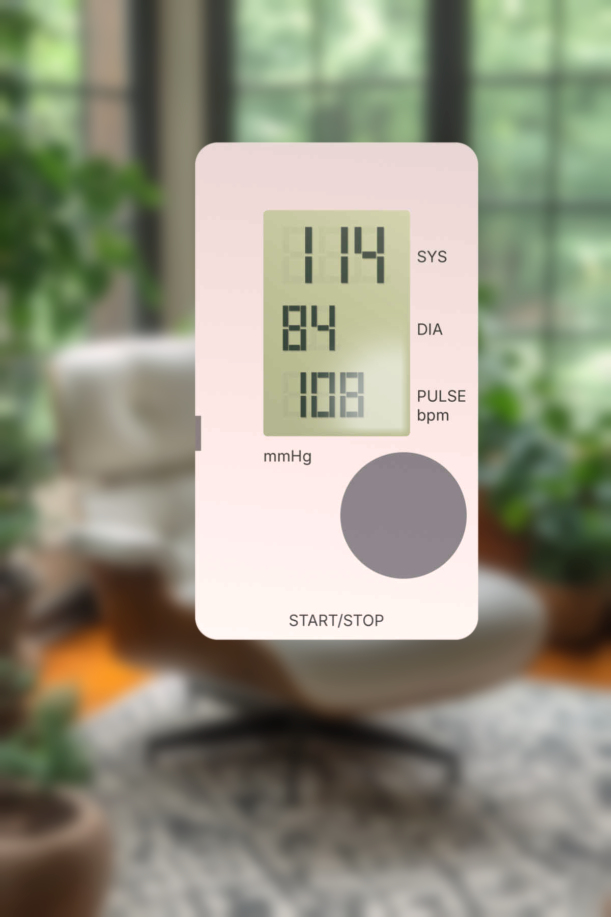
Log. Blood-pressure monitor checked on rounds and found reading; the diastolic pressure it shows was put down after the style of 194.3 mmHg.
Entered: 84 mmHg
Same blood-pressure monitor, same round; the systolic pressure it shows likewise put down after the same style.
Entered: 114 mmHg
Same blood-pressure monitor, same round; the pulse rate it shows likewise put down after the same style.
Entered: 108 bpm
